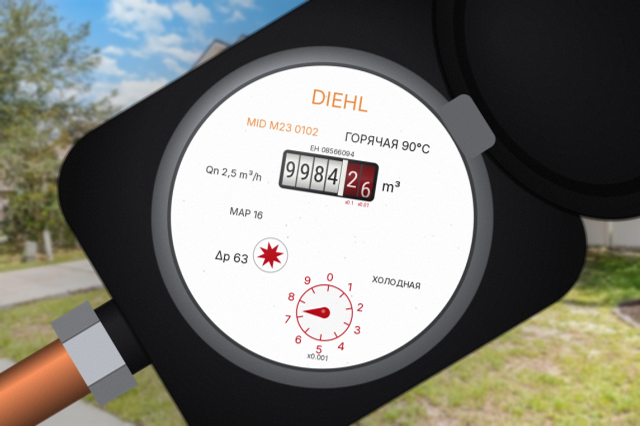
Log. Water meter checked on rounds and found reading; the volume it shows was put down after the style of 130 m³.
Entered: 9984.257 m³
